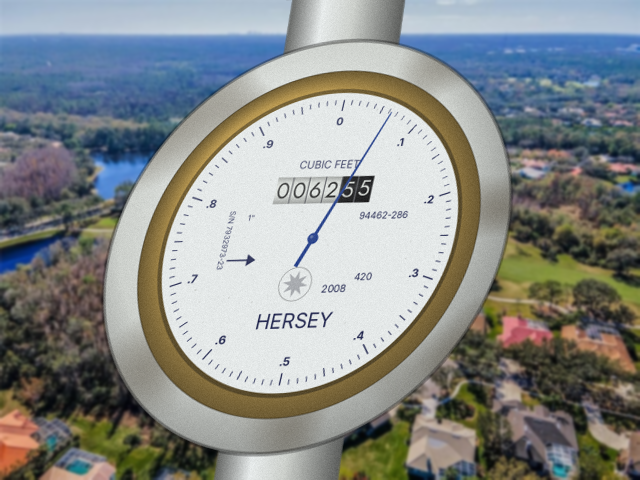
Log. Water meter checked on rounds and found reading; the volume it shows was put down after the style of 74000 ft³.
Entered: 6255.06 ft³
